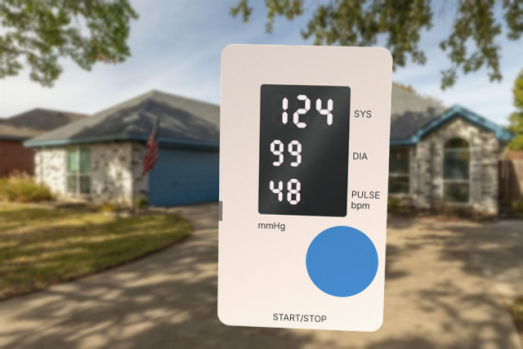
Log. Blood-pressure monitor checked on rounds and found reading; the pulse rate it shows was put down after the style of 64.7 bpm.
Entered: 48 bpm
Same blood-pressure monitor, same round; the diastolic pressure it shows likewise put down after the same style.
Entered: 99 mmHg
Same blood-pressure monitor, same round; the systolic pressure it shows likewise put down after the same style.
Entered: 124 mmHg
